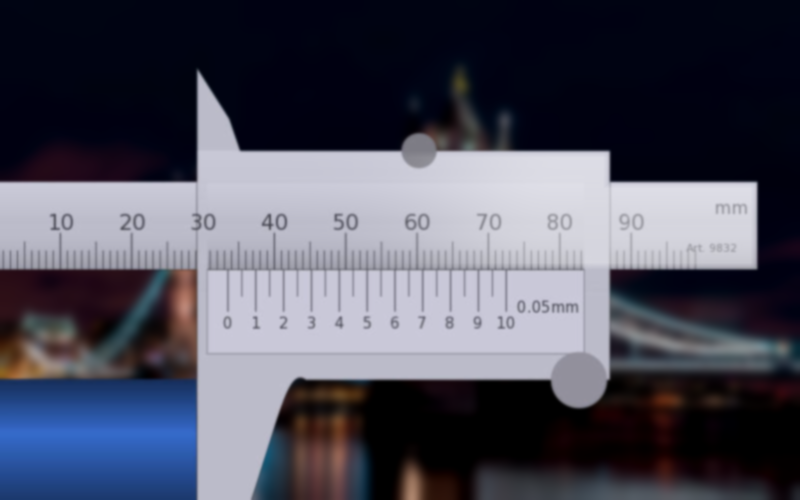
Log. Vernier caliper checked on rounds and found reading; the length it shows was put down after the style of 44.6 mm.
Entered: 33.5 mm
